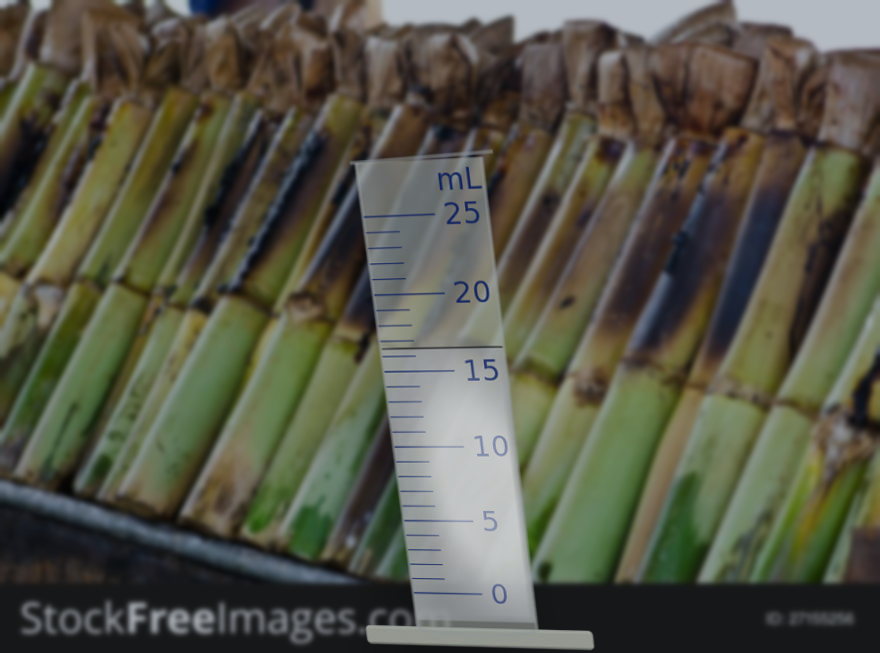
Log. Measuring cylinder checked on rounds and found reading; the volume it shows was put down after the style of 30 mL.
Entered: 16.5 mL
